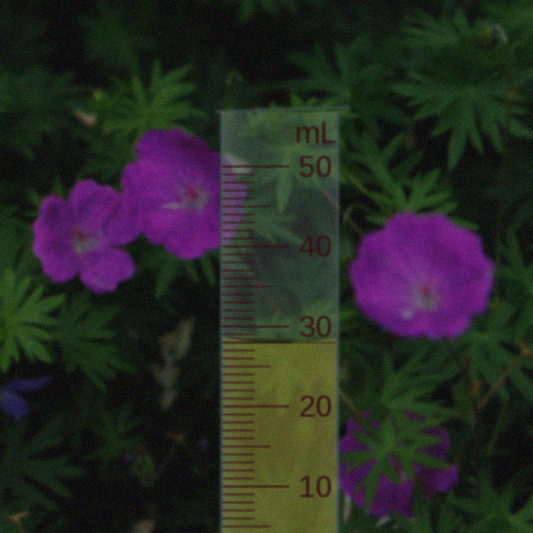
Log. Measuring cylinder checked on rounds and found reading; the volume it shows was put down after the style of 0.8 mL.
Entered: 28 mL
